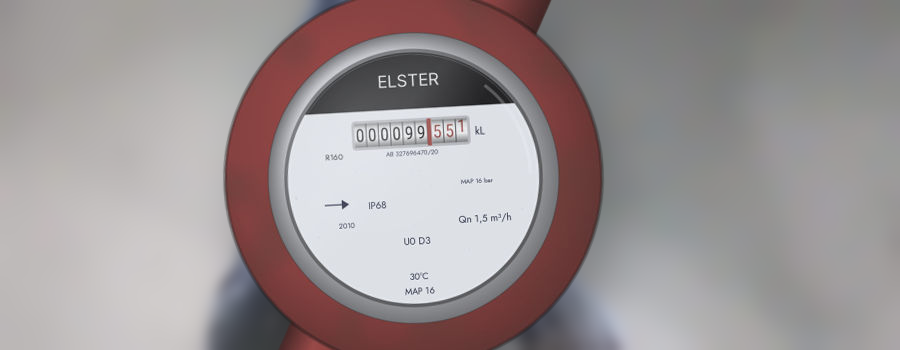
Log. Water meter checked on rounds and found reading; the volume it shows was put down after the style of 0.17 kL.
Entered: 99.551 kL
